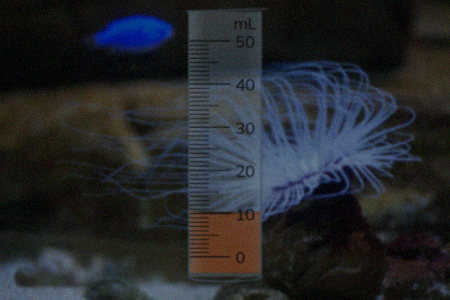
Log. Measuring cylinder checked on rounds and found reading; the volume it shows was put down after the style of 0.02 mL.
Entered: 10 mL
